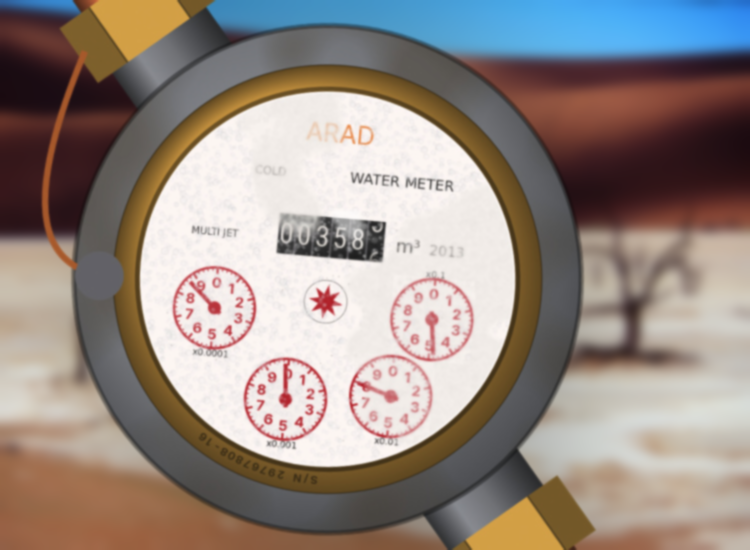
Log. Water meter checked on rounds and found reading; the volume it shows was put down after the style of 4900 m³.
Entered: 3585.4798 m³
